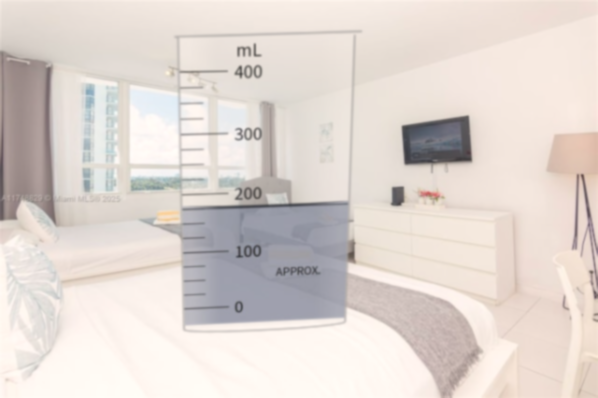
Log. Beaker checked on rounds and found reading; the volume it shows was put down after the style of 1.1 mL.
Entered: 175 mL
